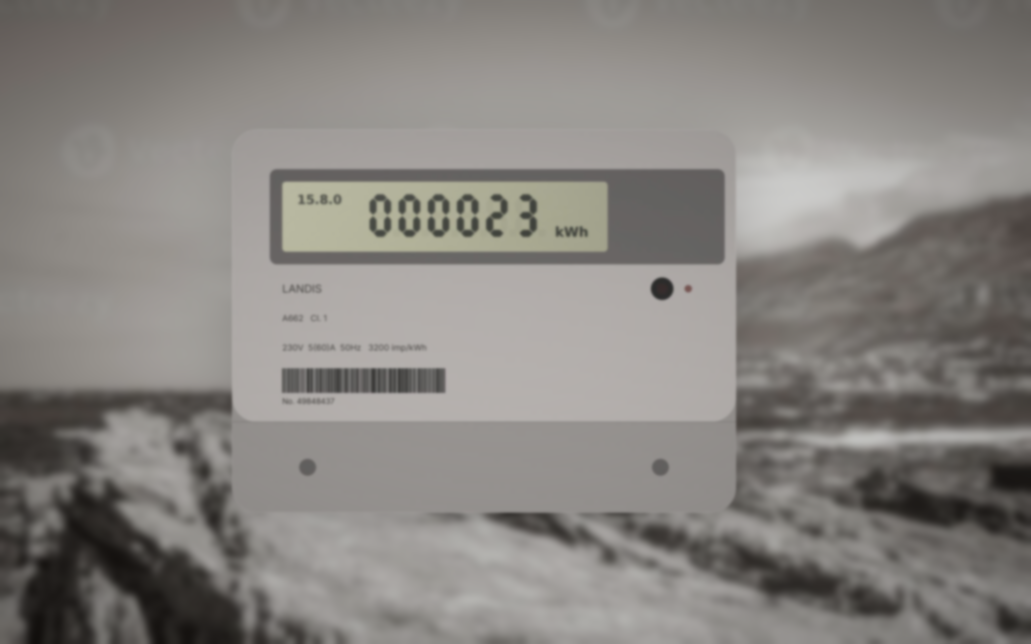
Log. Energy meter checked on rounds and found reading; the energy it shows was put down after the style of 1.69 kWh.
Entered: 23 kWh
